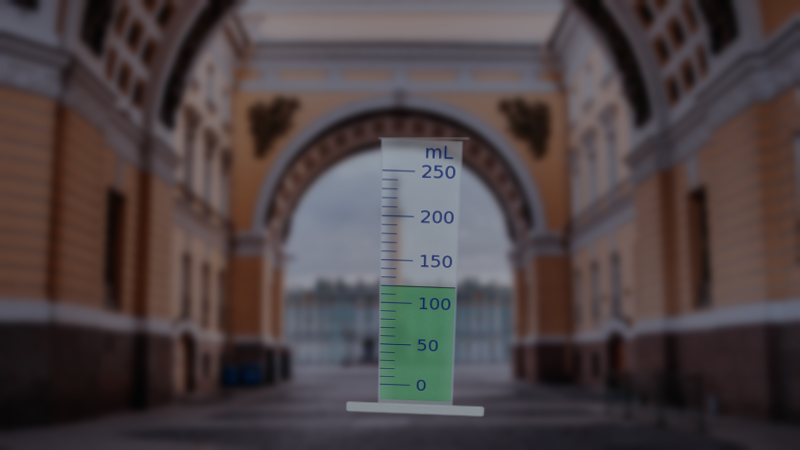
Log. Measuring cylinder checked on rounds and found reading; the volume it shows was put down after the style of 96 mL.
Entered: 120 mL
